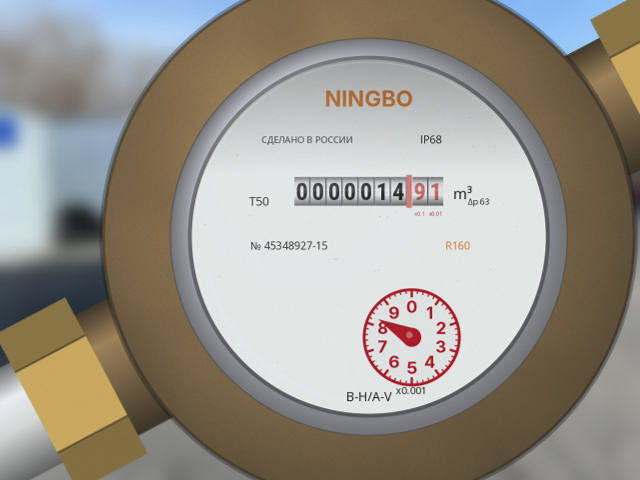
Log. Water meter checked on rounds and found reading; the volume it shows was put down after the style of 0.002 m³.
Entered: 14.918 m³
